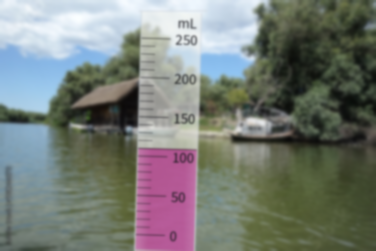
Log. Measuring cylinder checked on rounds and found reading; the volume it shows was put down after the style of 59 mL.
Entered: 110 mL
